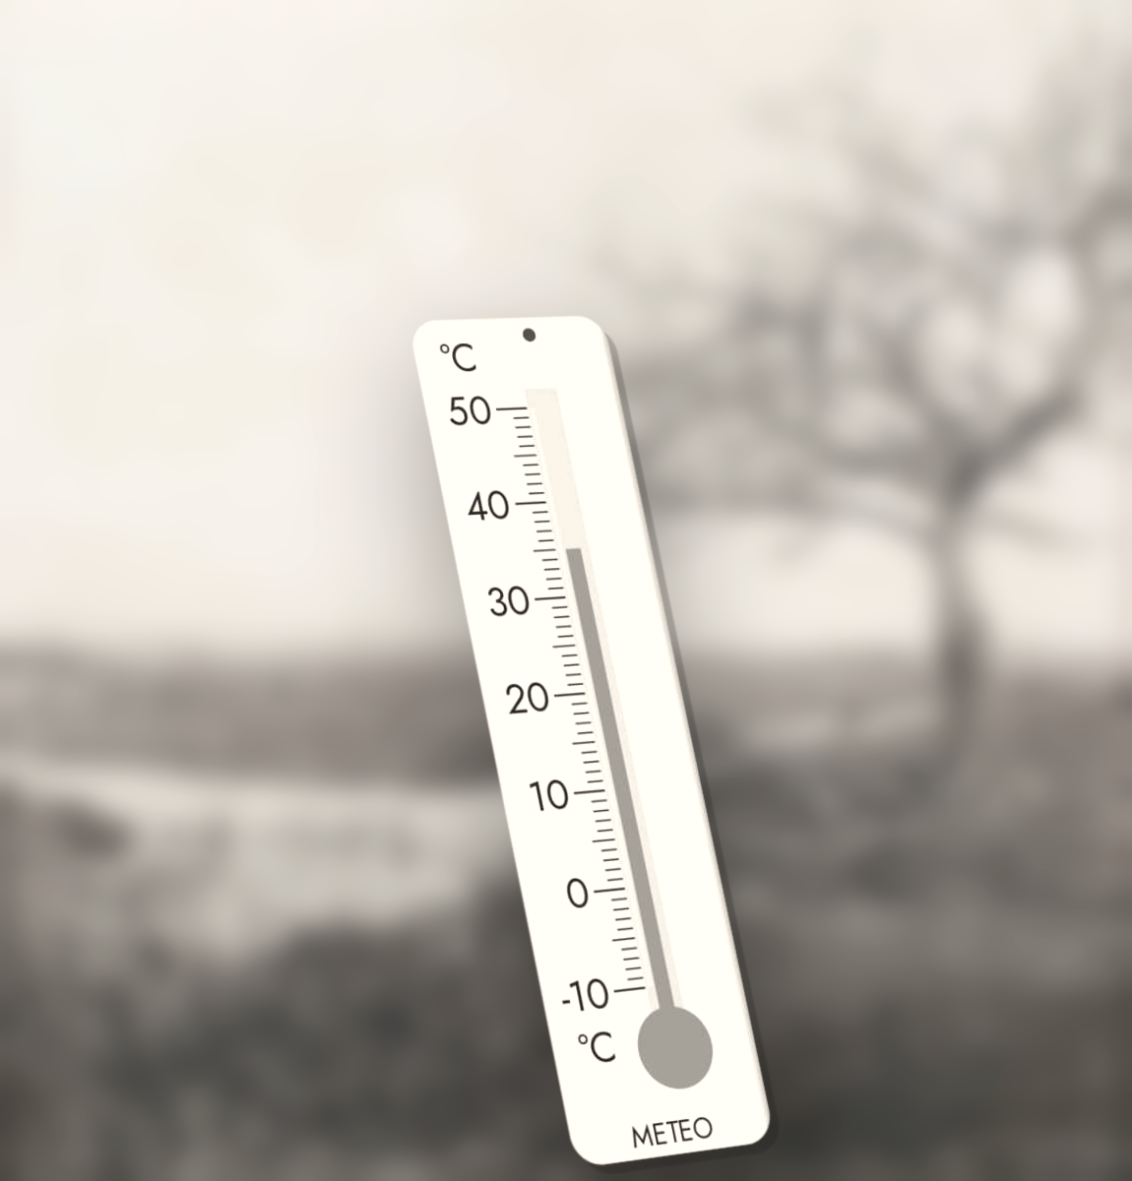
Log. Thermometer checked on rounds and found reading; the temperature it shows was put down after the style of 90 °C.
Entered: 35 °C
